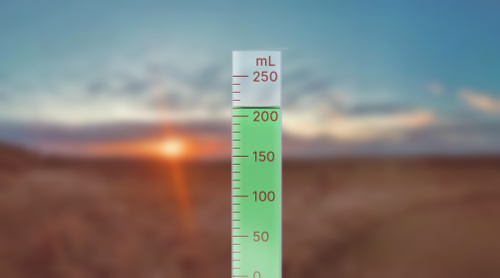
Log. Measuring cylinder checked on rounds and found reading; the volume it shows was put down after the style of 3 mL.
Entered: 210 mL
